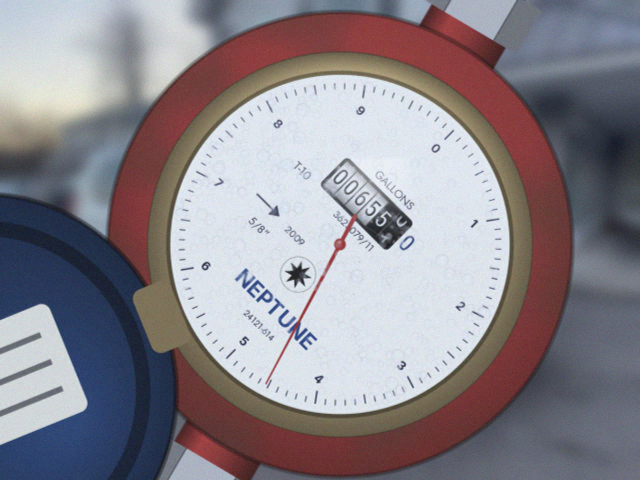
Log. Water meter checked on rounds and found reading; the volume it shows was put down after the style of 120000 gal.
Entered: 65504.5 gal
